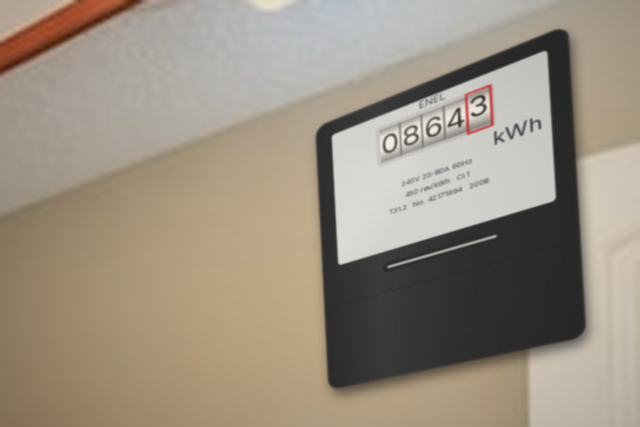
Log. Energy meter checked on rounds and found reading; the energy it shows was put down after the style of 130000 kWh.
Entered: 864.3 kWh
